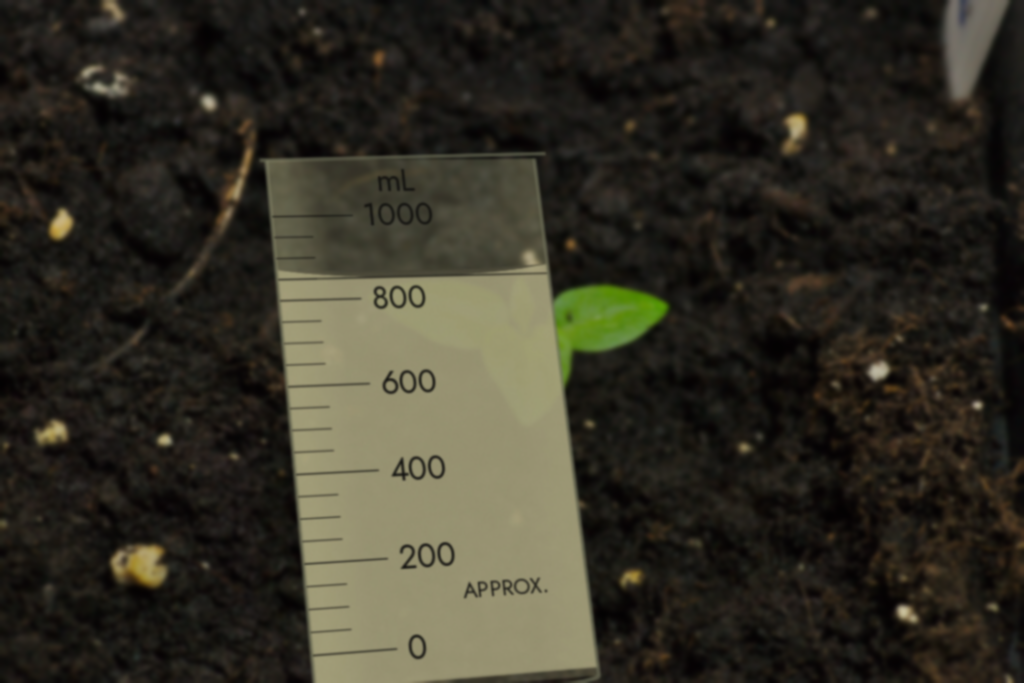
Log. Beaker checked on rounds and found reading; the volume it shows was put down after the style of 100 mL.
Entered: 850 mL
